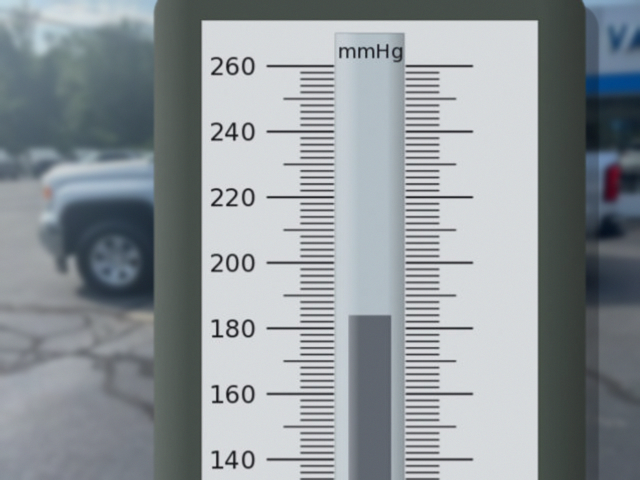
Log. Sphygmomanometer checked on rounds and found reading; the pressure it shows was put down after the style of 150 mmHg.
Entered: 184 mmHg
